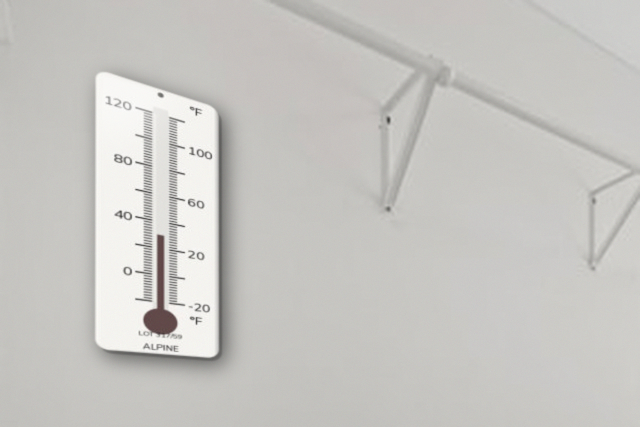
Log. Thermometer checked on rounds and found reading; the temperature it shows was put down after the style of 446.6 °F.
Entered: 30 °F
